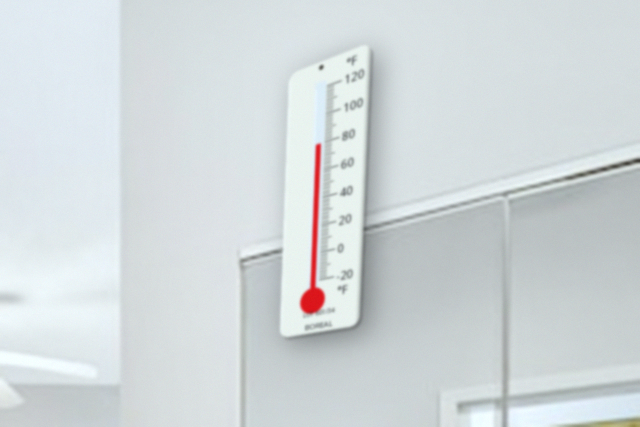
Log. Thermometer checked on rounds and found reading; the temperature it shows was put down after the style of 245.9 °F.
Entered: 80 °F
